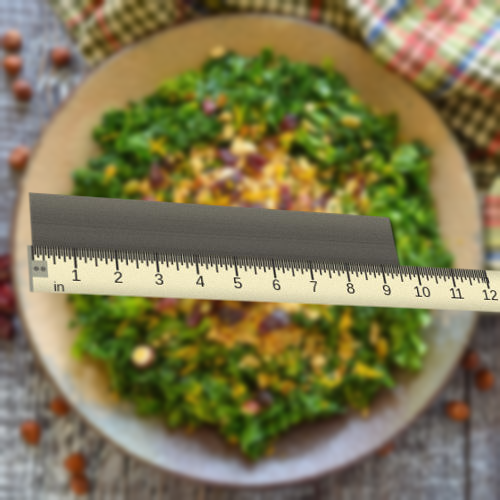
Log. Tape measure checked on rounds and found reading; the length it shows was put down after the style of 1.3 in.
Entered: 9.5 in
